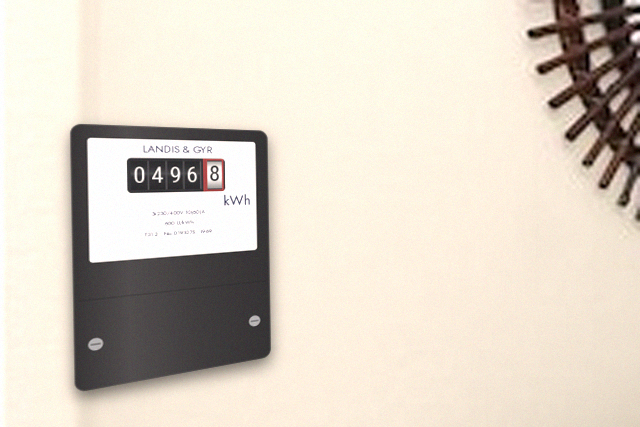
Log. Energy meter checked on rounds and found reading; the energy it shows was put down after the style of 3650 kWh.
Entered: 496.8 kWh
